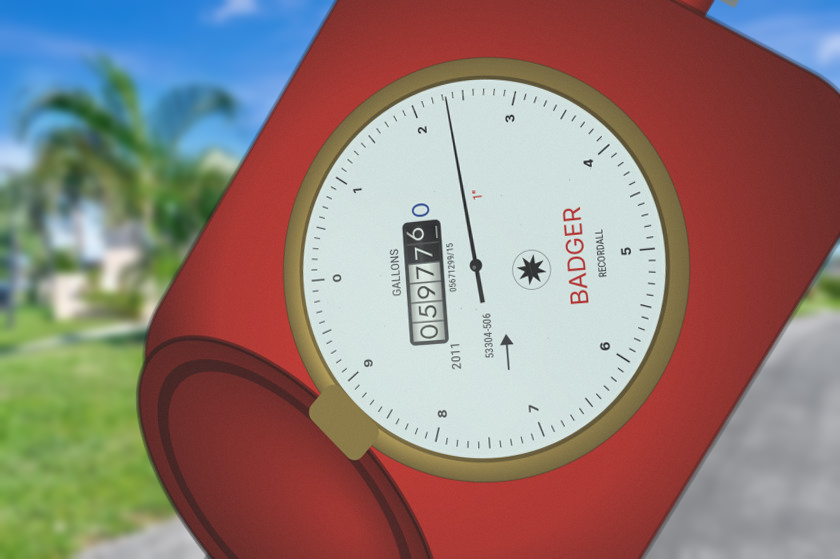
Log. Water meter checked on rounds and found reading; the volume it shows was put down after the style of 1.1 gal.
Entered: 597762.3 gal
